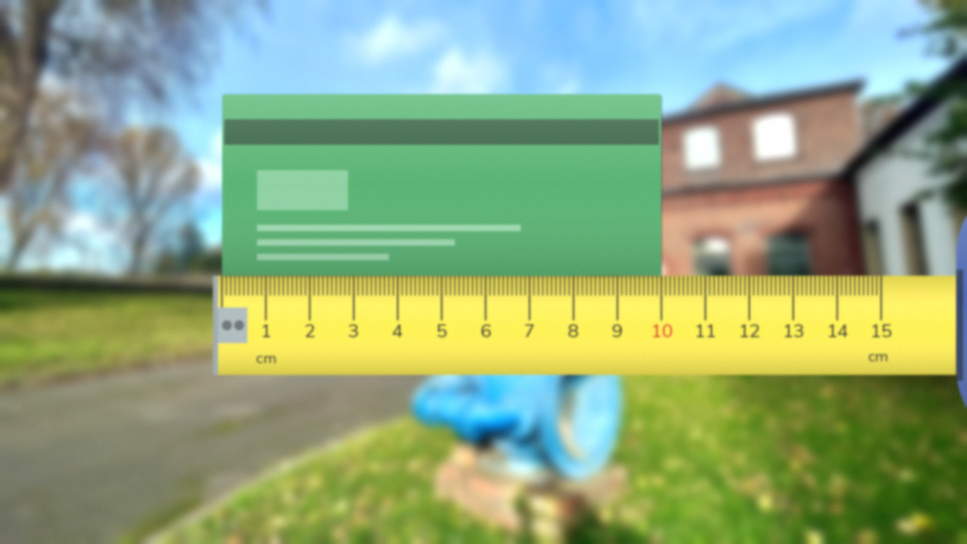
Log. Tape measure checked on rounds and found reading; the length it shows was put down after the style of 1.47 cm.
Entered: 10 cm
